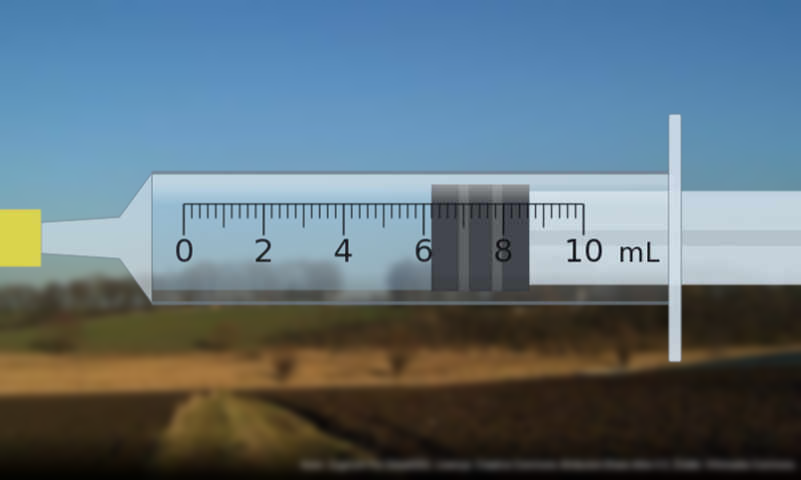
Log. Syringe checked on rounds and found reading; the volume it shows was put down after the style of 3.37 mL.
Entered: 6.2 mL
